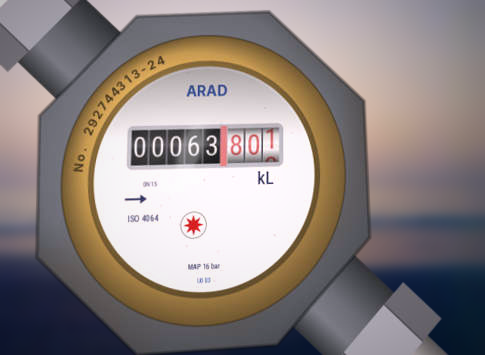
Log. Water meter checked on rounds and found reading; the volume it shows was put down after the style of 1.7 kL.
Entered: 63.801 kL
